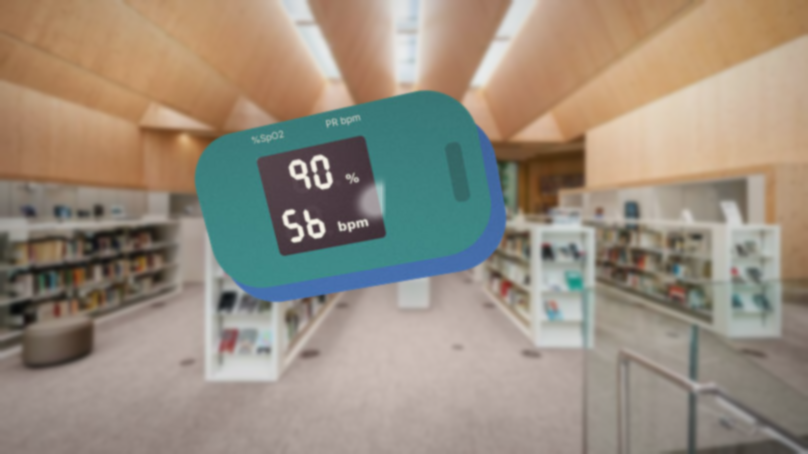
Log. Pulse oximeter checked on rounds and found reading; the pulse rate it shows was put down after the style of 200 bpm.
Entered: 56 bpm
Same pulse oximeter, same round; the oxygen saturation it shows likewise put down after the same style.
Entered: 90 %
